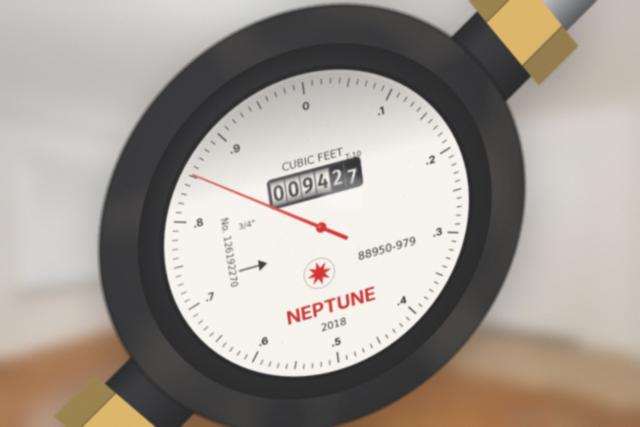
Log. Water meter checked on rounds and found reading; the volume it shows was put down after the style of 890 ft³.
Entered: 9426.85 ft³
